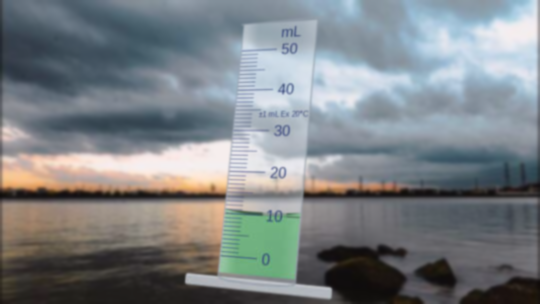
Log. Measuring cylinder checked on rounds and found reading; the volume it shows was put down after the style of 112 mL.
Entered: 10 mL
